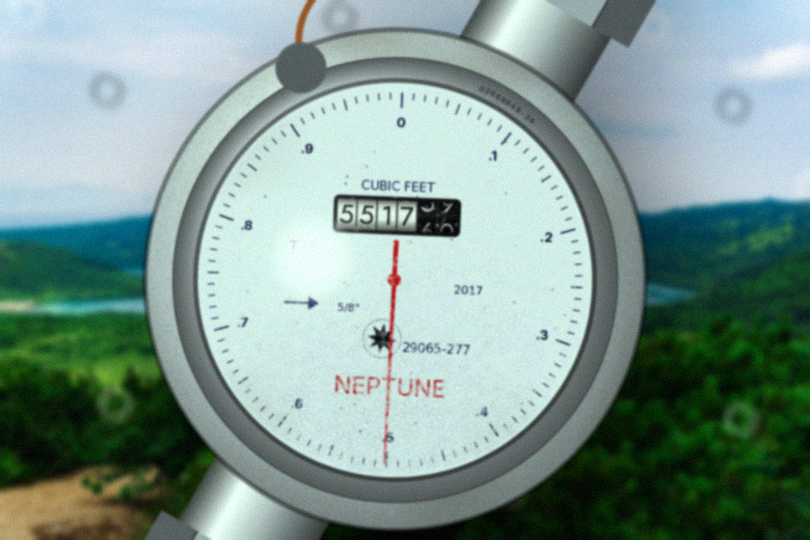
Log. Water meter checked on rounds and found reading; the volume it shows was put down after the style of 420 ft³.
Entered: 551759.50 ft³
